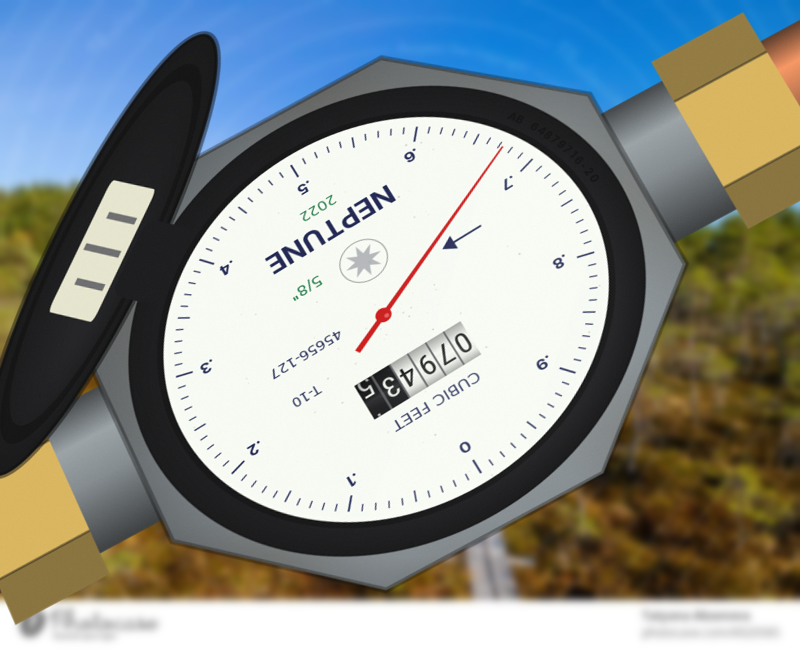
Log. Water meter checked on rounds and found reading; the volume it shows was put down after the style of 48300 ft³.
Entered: 79434.67 ft³
